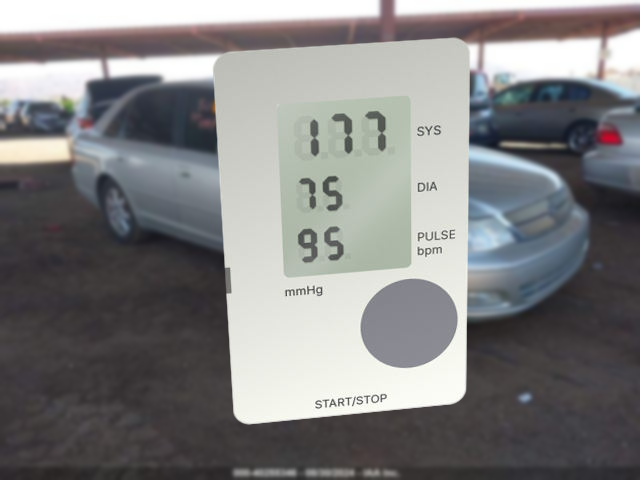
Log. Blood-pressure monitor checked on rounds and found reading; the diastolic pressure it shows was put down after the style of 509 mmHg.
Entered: 75 mmHg
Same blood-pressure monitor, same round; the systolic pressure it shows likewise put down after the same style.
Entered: 177 mmHg
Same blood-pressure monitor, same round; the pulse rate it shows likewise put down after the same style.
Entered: 95 bpm
